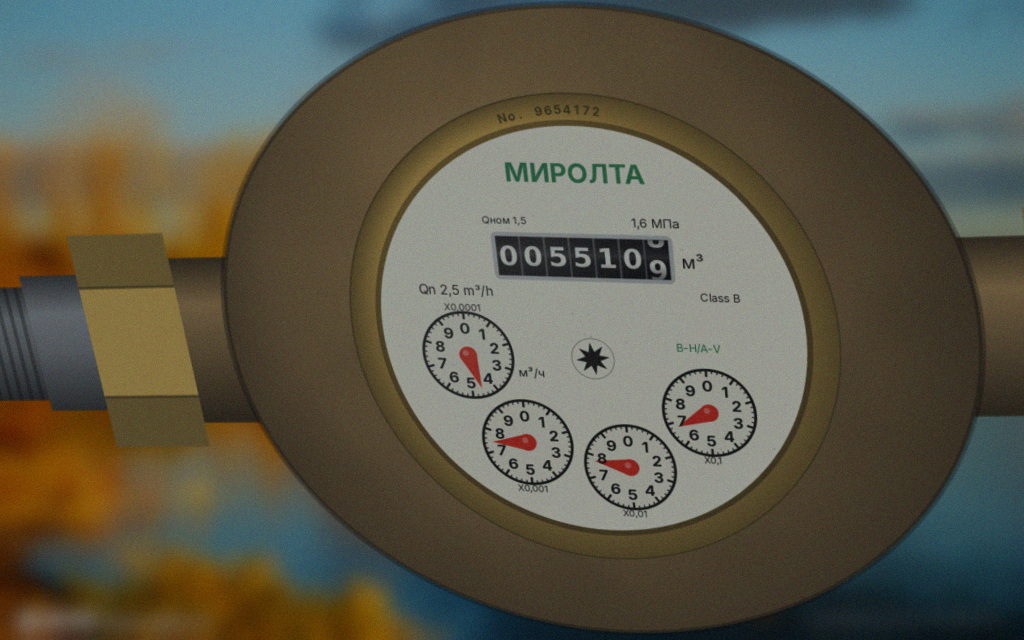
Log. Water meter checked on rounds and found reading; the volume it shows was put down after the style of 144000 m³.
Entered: 55108.6774 m³
